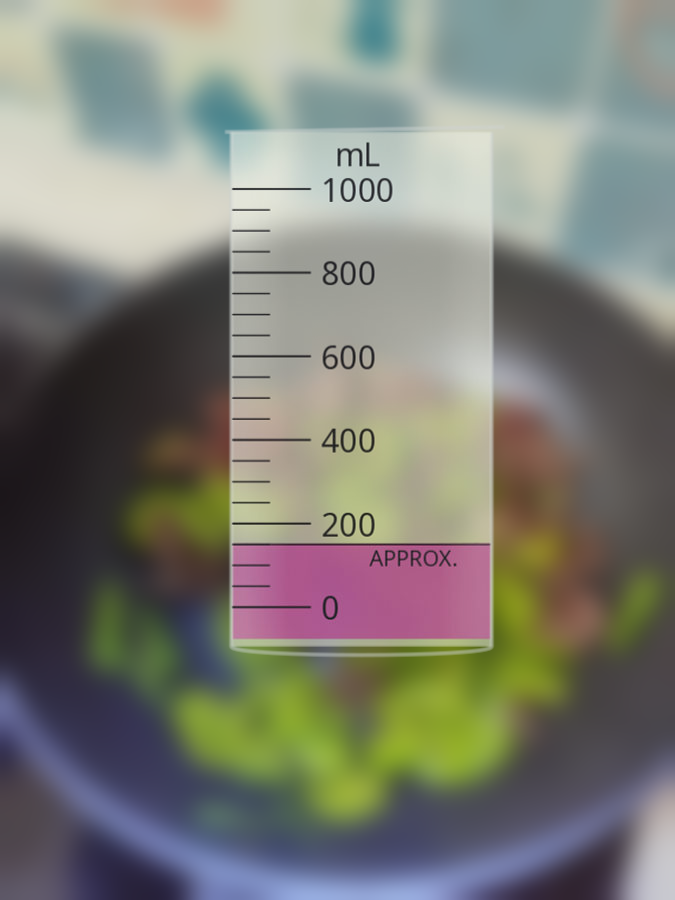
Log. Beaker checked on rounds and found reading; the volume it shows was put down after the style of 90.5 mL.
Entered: 150 mL
